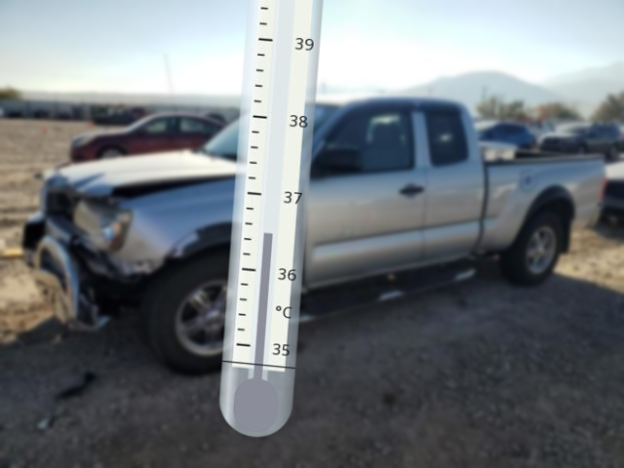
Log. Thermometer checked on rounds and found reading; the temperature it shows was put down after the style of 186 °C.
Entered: 36.5 °C
